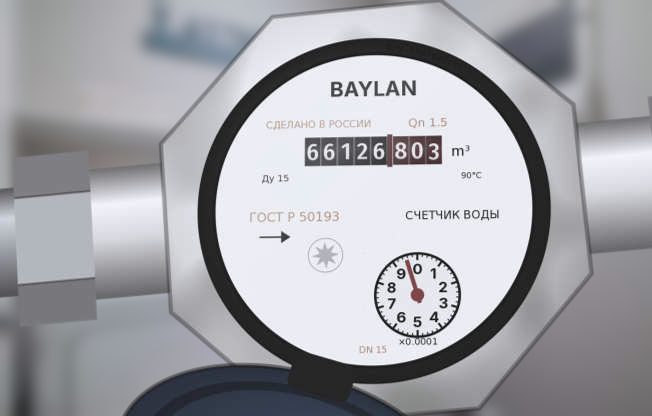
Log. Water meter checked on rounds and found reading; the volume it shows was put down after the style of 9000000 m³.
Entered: 66126.8029 m³
